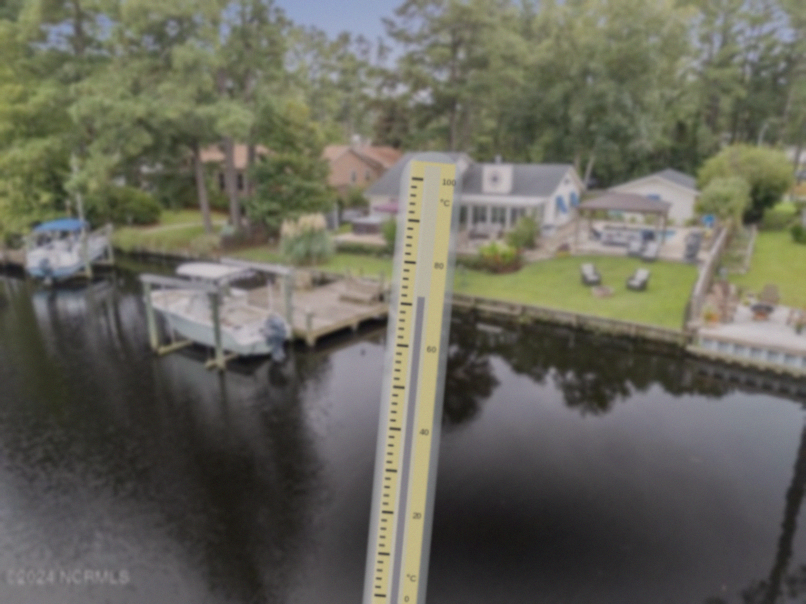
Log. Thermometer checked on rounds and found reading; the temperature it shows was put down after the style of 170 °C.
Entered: 72 °C
